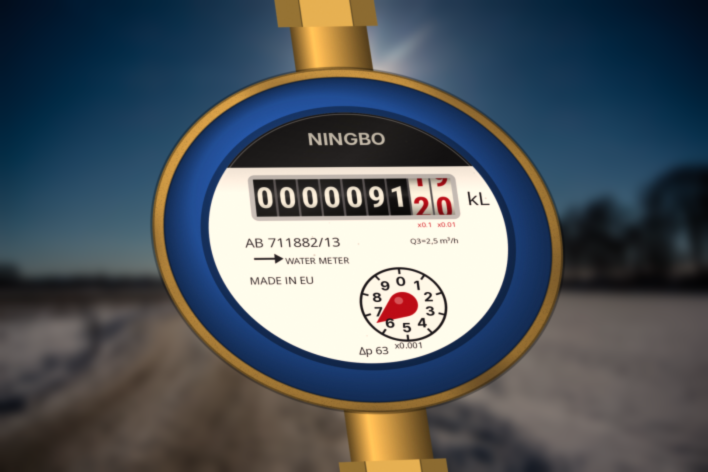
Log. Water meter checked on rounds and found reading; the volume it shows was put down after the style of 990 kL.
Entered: 91.196 kL
